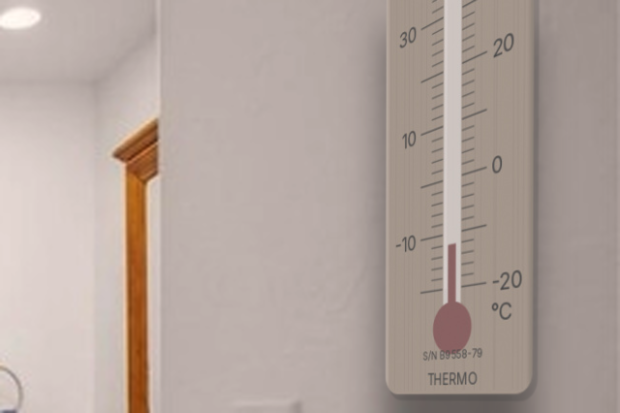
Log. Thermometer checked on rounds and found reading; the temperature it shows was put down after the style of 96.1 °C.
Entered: -12 °C
